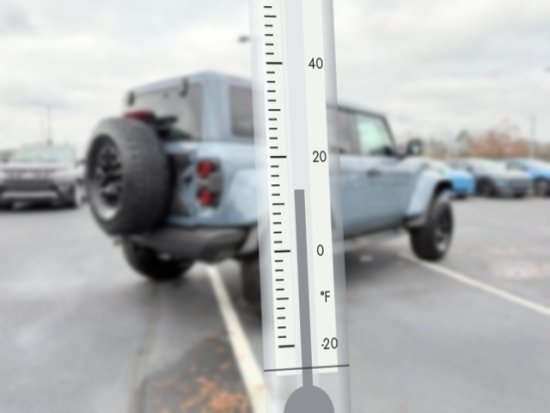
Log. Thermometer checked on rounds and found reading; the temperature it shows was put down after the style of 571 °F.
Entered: 13 °F
